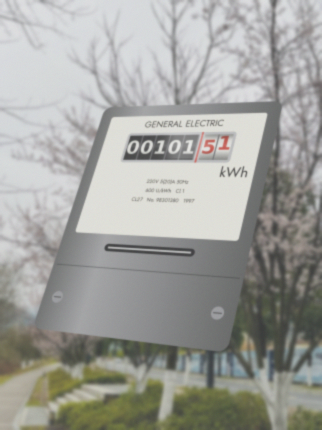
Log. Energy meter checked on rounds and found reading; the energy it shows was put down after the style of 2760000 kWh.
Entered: 101.51 kWh
